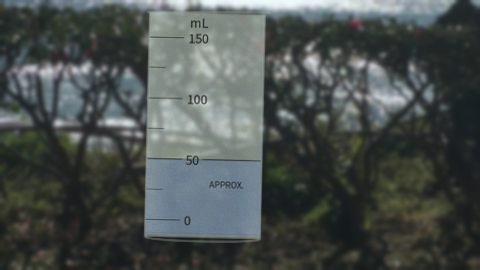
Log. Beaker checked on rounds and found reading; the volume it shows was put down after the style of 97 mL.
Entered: 50 mL
